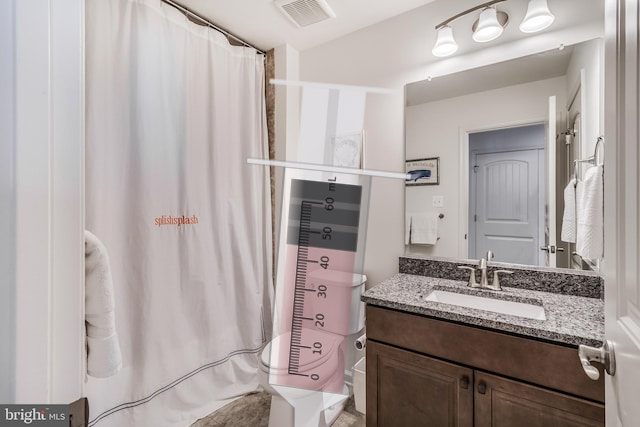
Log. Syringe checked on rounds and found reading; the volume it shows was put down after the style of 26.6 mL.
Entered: 45 mL
